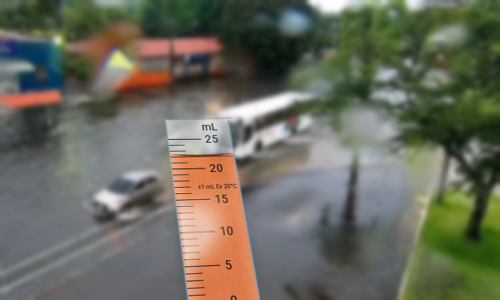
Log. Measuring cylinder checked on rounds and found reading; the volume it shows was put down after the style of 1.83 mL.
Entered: 22 mL
